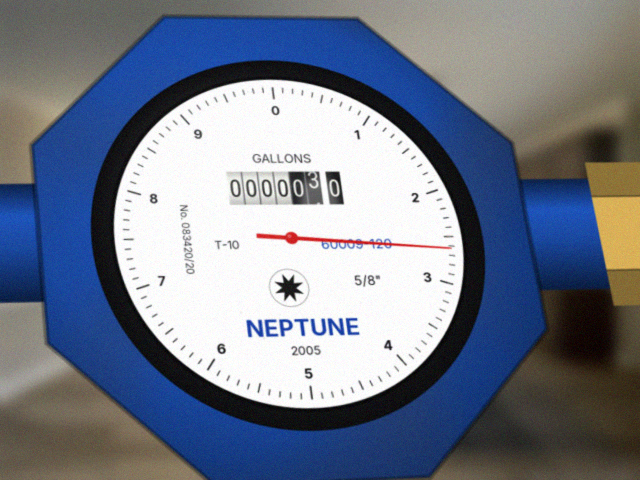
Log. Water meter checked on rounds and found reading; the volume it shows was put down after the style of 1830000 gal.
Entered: 32.6 gal
